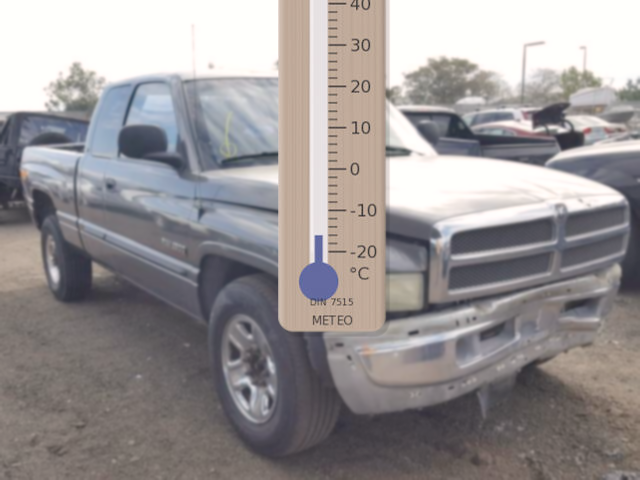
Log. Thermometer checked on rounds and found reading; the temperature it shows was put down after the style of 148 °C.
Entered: -16 °C
